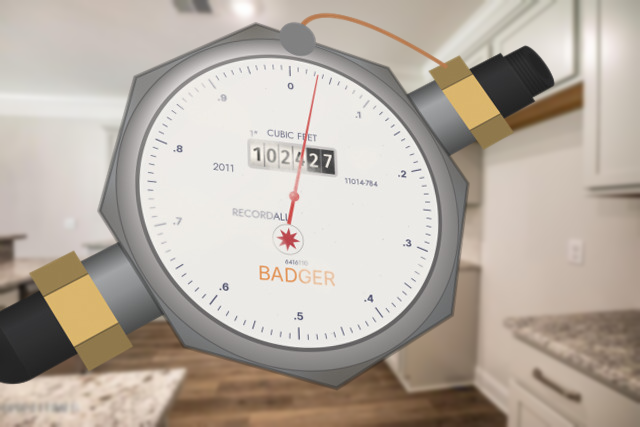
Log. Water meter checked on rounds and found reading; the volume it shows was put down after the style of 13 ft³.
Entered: 102427.03 ft³
